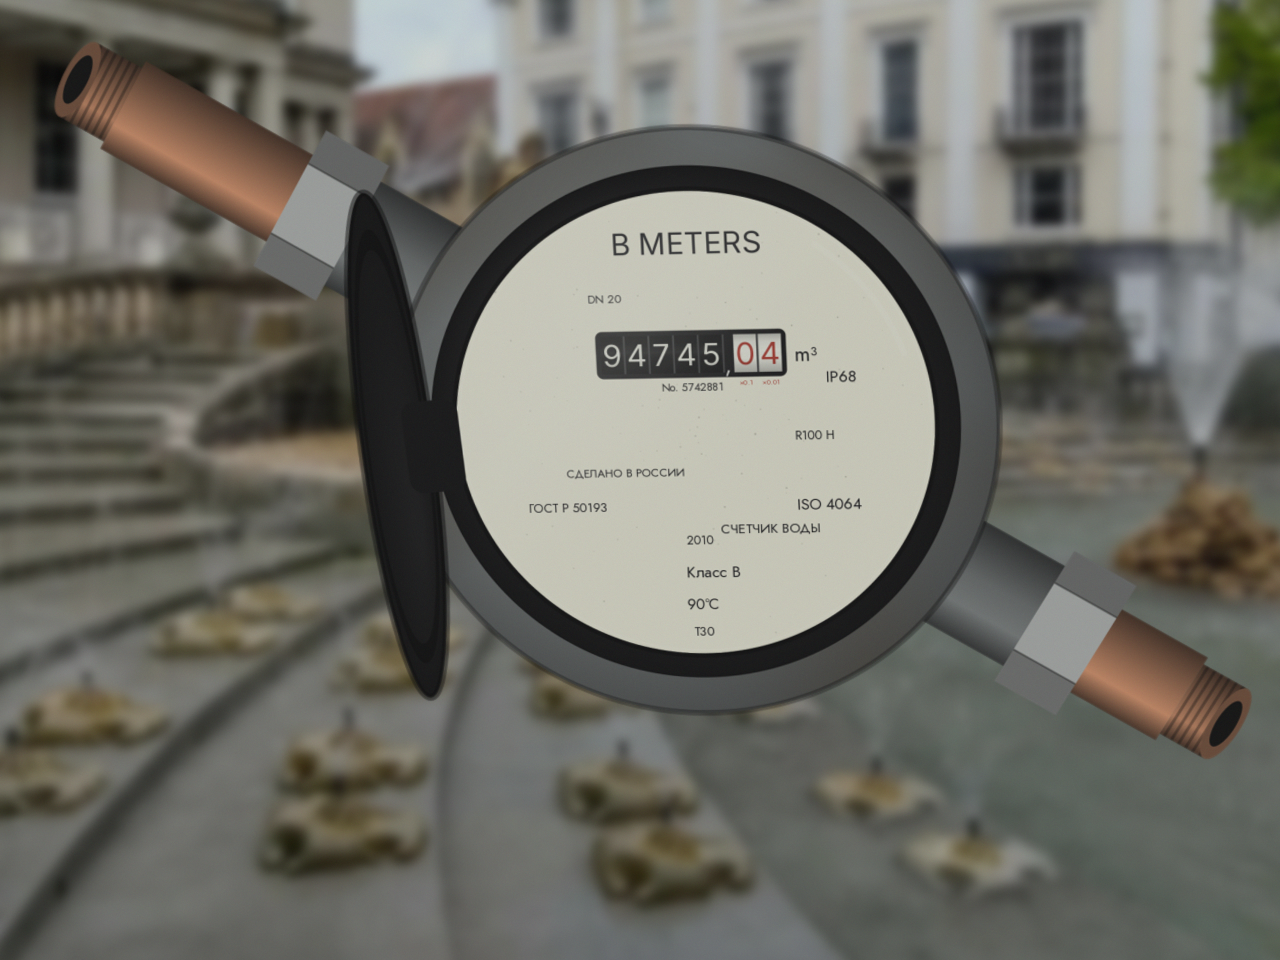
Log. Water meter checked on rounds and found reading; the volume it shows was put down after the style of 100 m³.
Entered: 94745.04 m³
